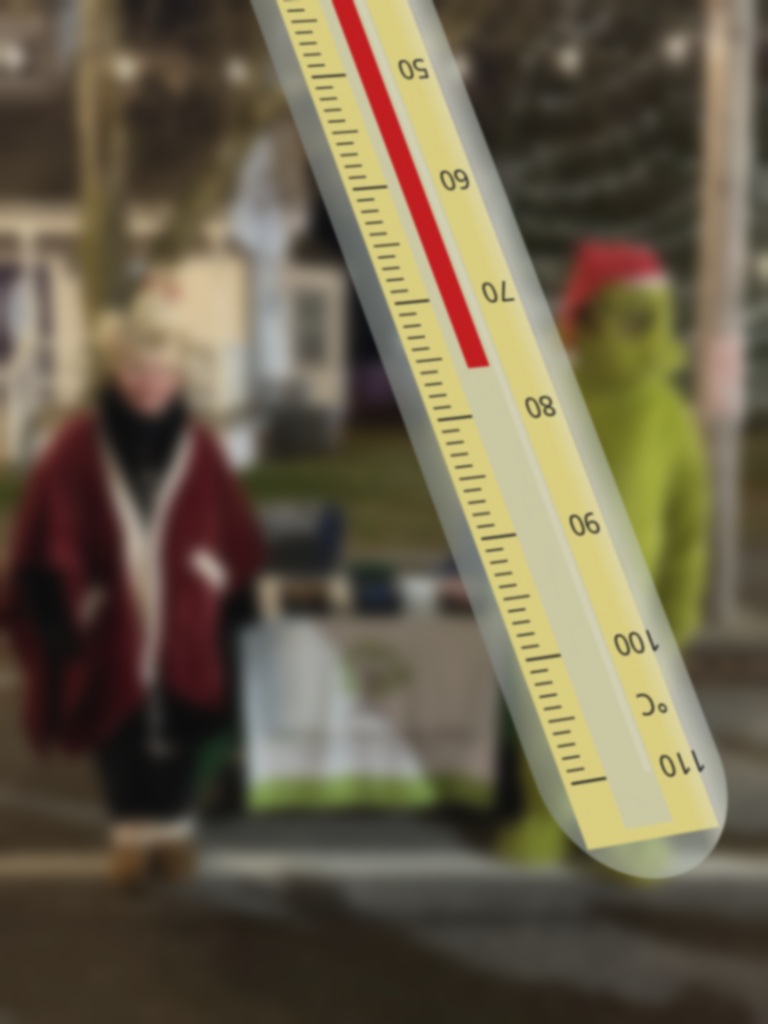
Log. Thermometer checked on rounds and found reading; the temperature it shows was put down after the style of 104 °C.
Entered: 76 °C
